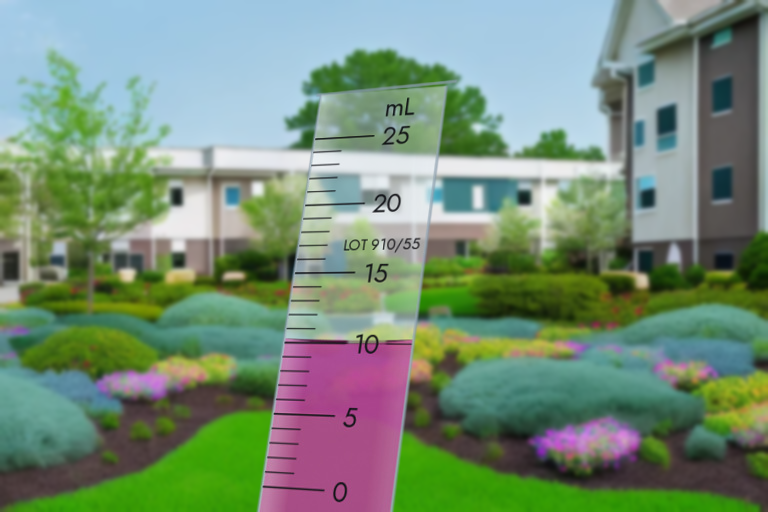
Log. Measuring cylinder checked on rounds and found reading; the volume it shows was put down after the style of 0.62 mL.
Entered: 10 mL
